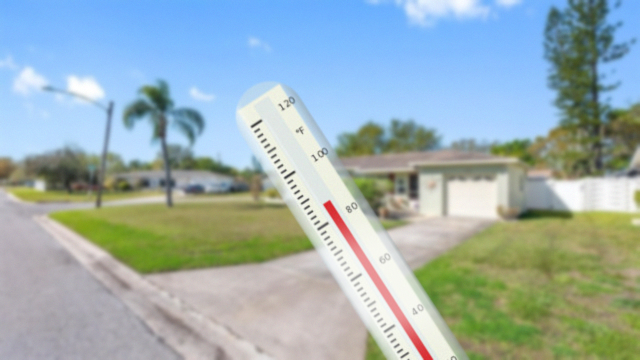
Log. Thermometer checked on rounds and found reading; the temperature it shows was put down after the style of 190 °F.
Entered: 86 °F
